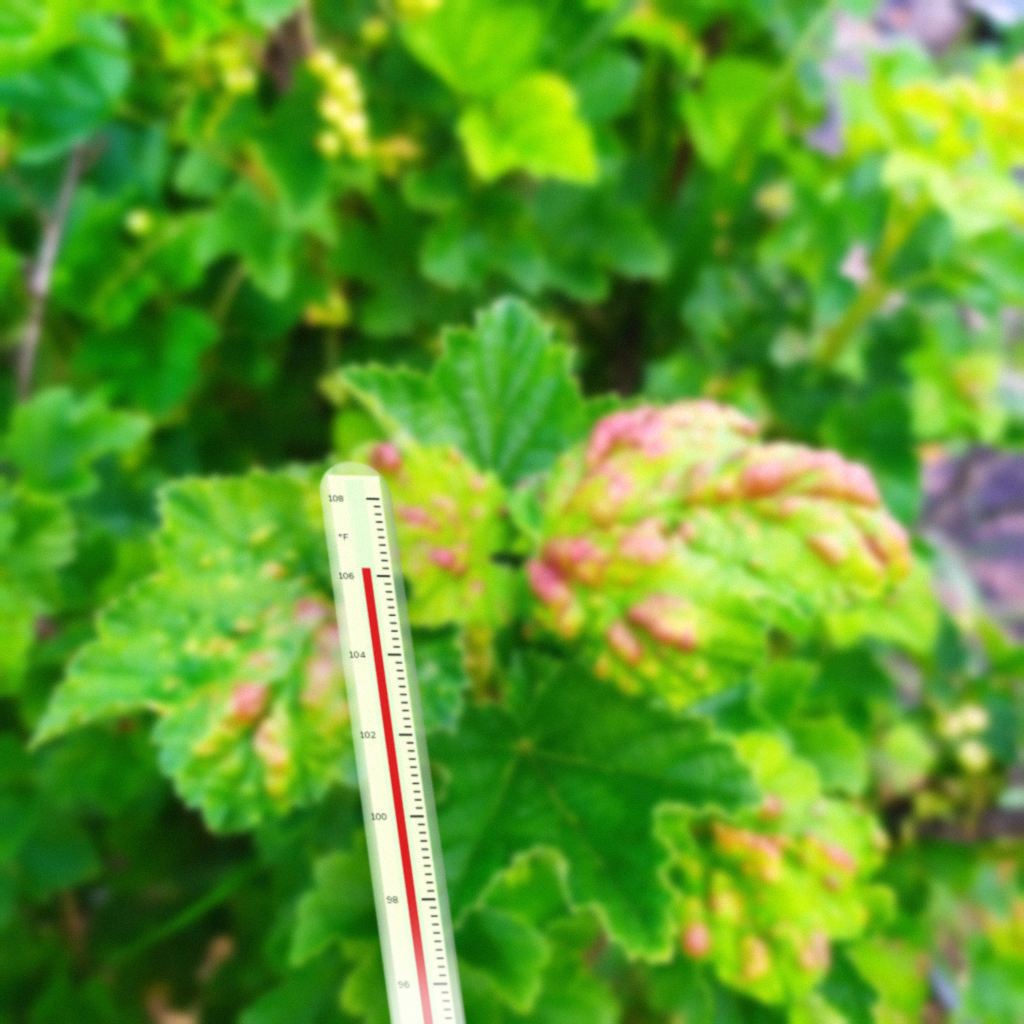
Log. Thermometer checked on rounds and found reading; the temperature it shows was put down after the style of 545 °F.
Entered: 106.2 °F
